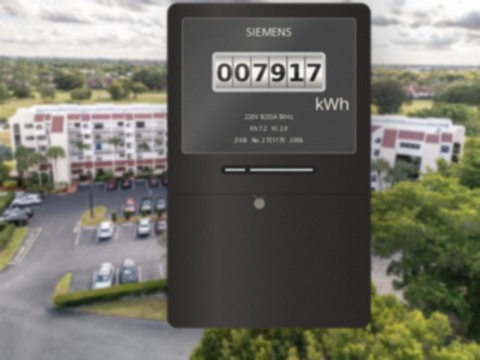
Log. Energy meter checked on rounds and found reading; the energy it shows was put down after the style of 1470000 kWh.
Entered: 7917 kWh
